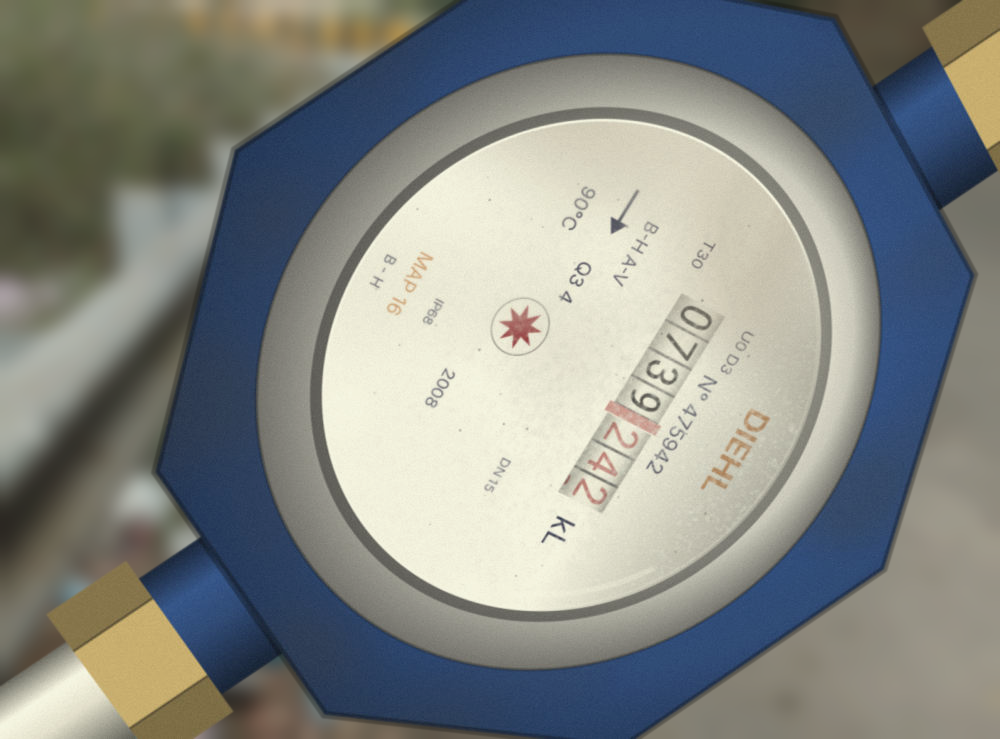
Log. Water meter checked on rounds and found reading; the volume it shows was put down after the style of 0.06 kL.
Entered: 739.242 kL
